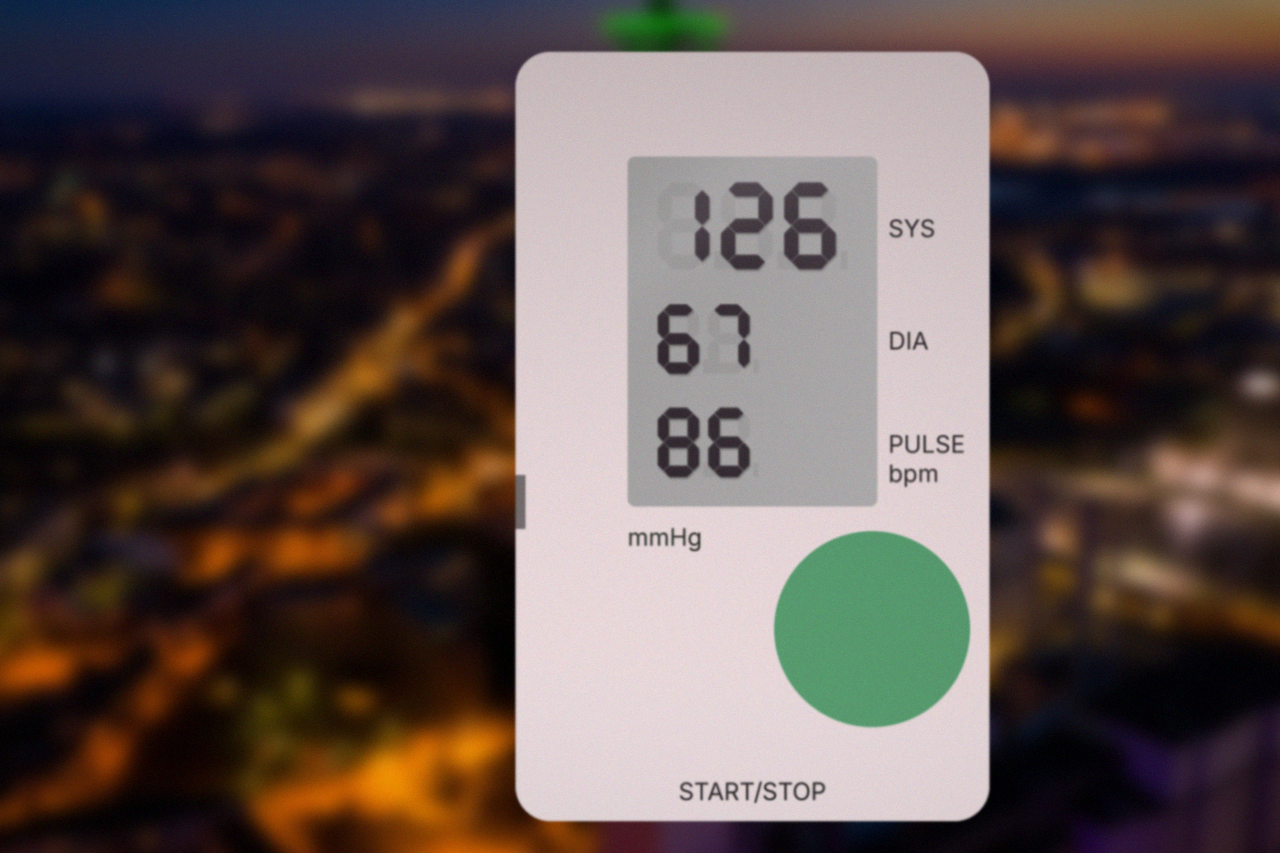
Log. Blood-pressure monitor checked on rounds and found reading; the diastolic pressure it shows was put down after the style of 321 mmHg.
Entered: 67 mmHg
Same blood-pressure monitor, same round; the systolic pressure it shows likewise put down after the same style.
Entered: 126 mmHg
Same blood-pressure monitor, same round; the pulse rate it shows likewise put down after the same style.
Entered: 86 bpm
